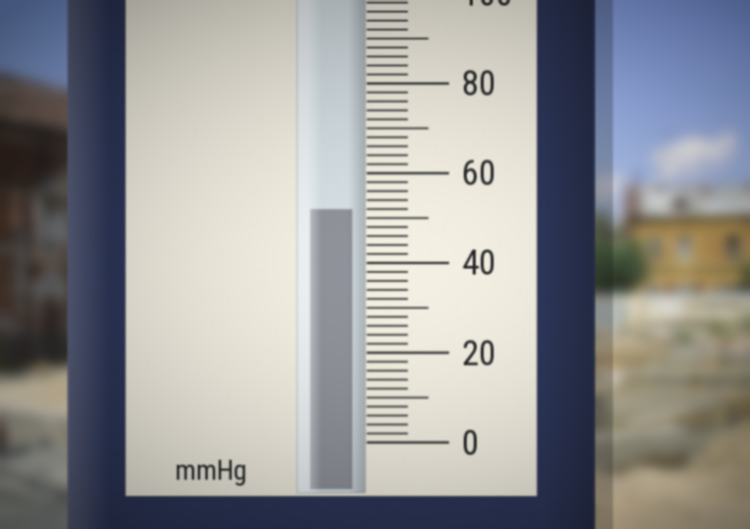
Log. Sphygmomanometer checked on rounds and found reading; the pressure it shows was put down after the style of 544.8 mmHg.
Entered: 52 mmHg
